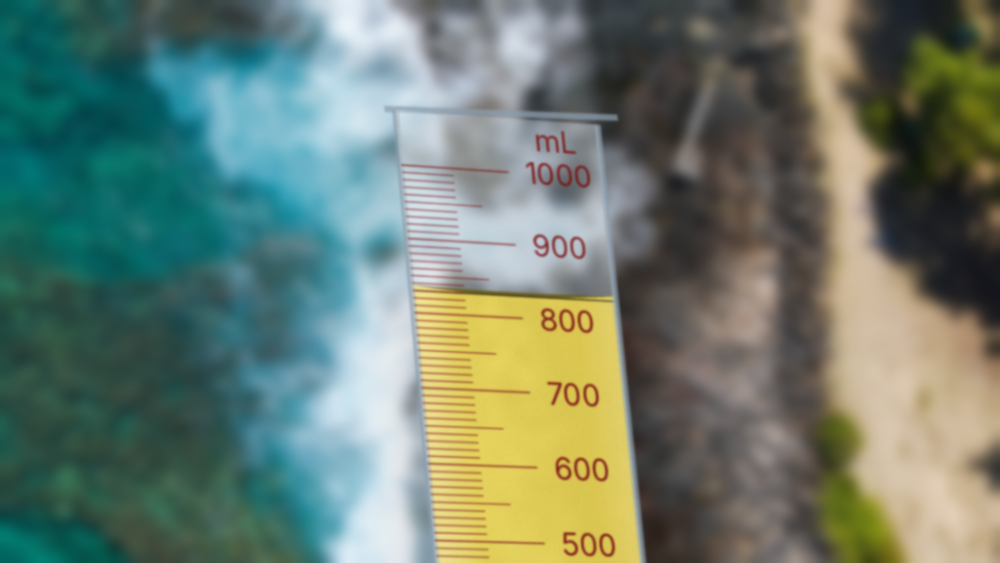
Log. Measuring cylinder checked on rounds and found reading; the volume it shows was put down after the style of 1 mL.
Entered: 830 mL
